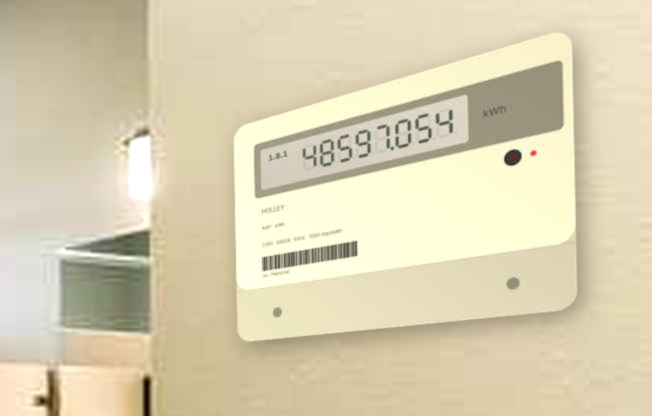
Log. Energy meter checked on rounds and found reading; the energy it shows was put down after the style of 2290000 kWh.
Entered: 48597.054 kWh
